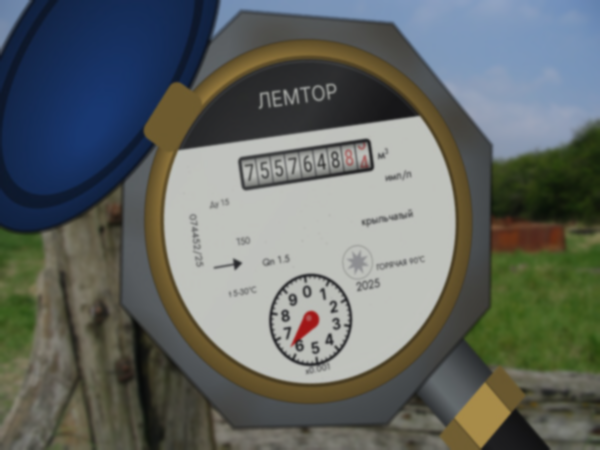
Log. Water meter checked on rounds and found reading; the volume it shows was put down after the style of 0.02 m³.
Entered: 7557648.836 m³
